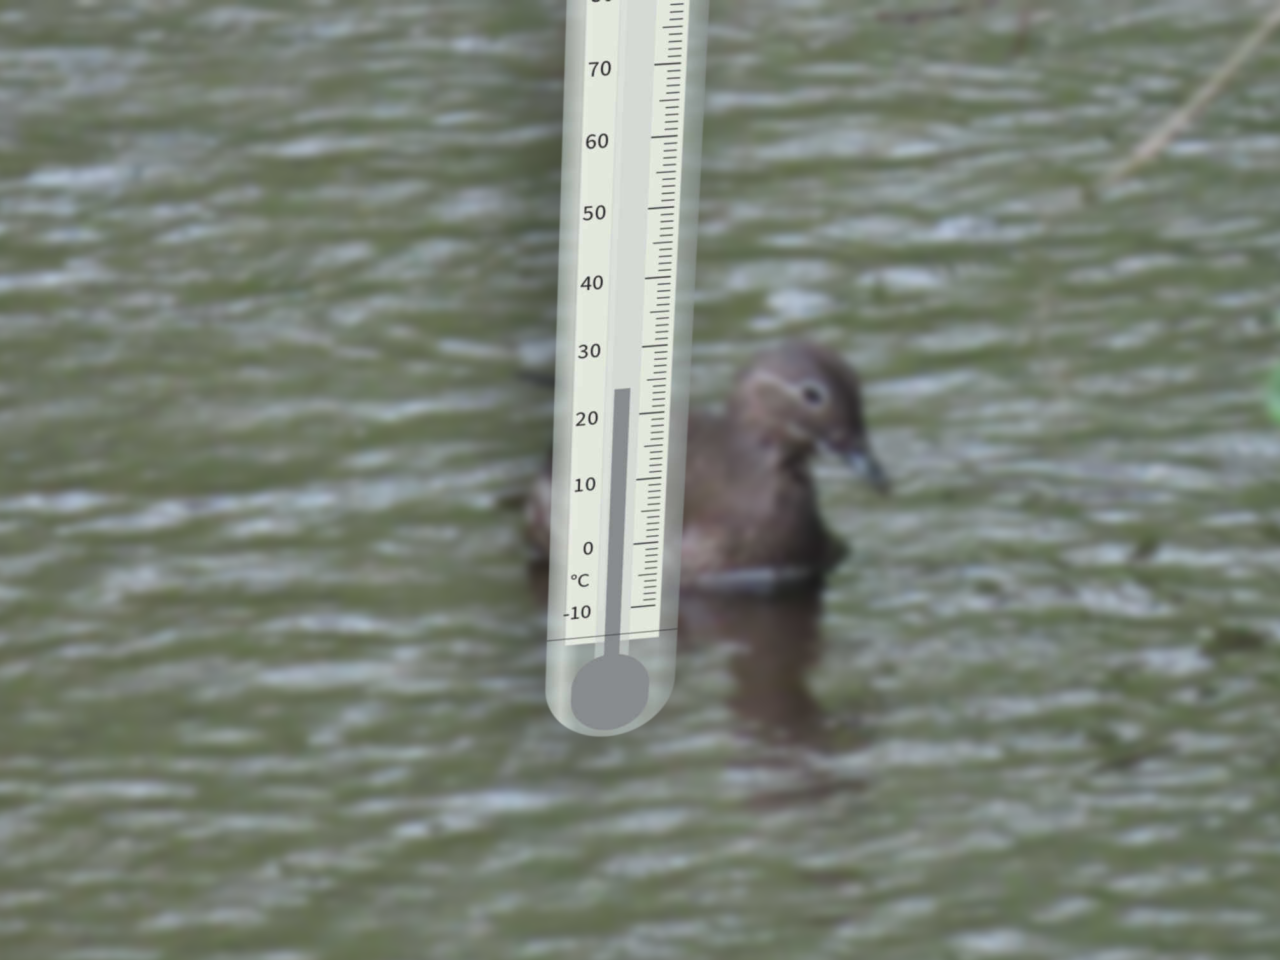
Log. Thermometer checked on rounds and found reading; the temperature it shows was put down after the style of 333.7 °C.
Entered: 24 °C
